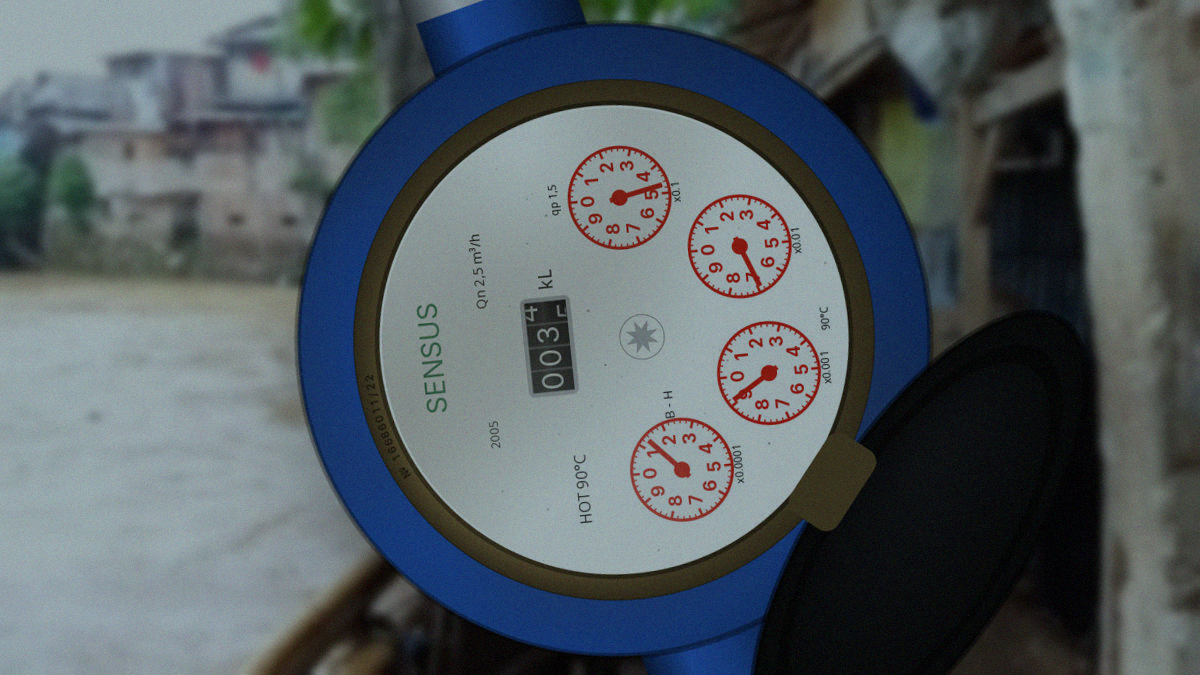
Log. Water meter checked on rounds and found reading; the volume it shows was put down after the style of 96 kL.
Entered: 34.4691 kL
